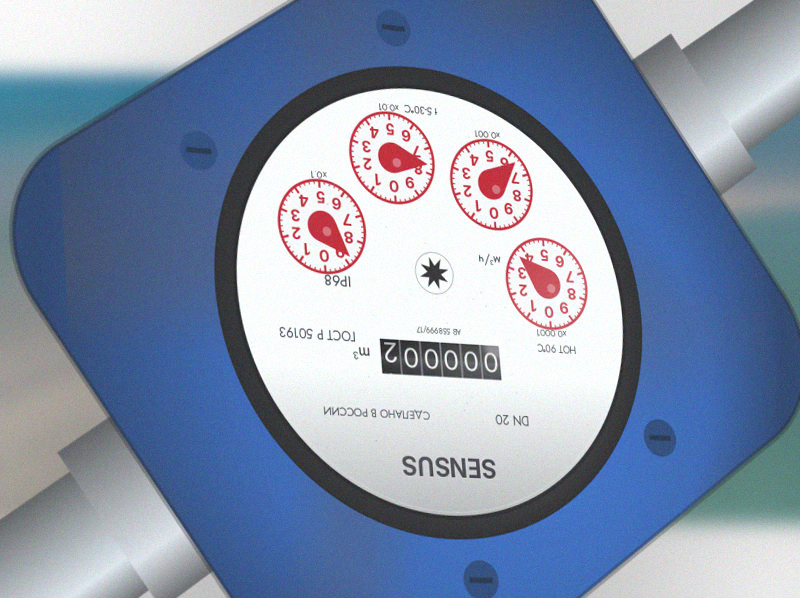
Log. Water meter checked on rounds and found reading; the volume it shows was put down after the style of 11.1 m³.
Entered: 1.8763 m³
